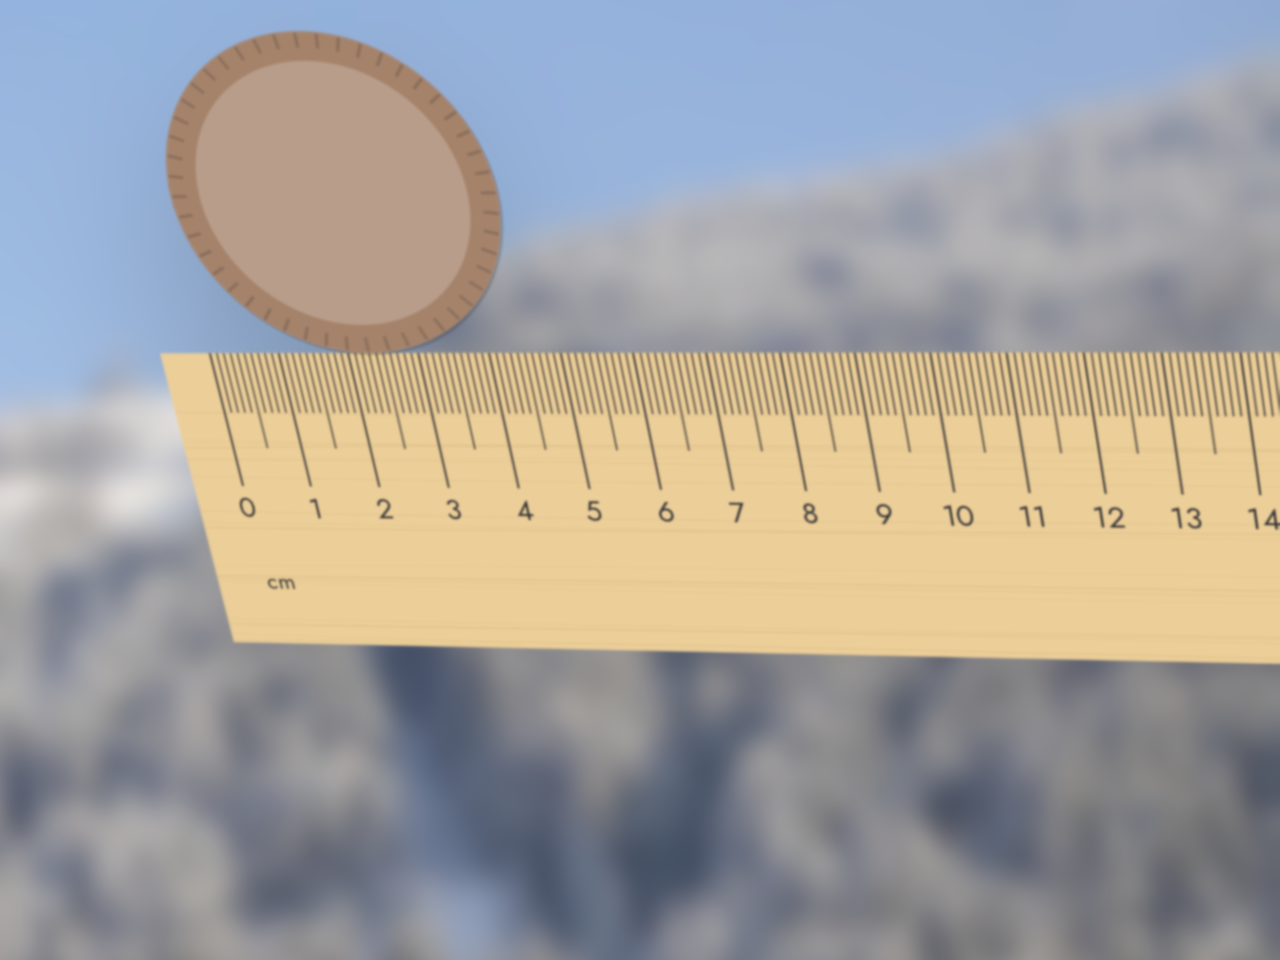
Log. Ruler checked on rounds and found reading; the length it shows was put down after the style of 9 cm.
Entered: 4.6 cm
